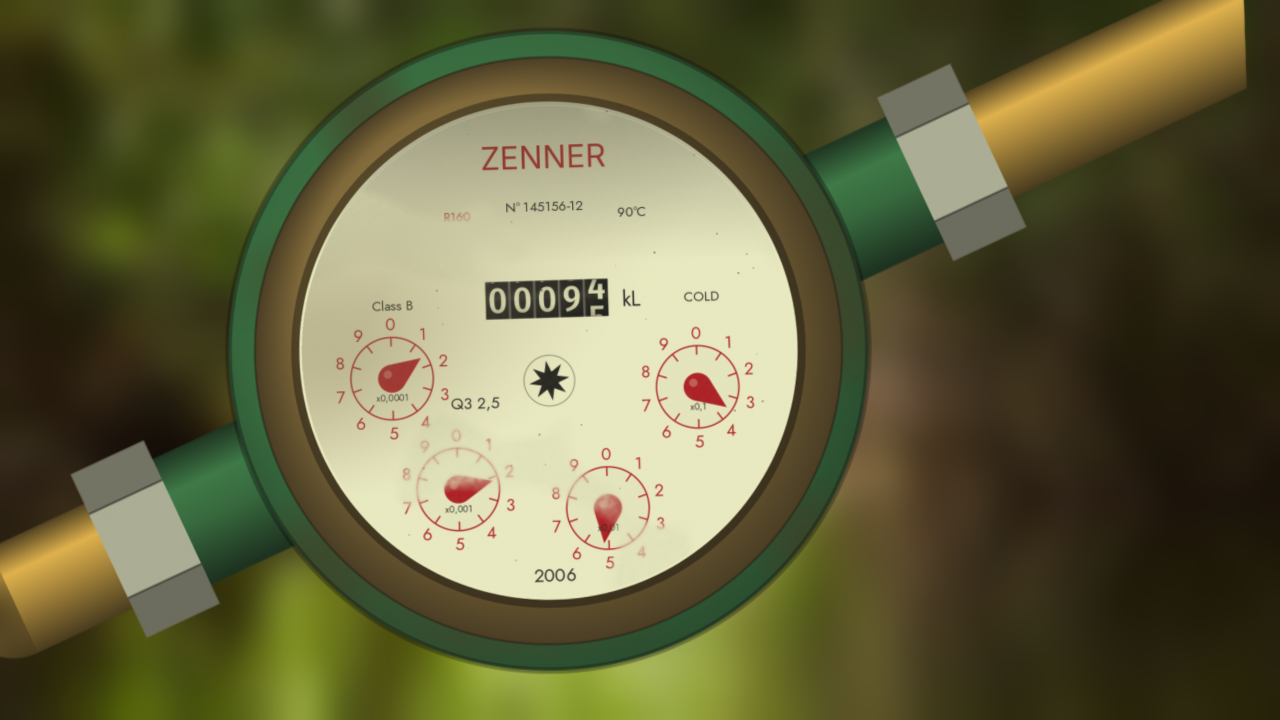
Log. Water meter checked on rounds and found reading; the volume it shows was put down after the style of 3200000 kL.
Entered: 94.3521 kL
